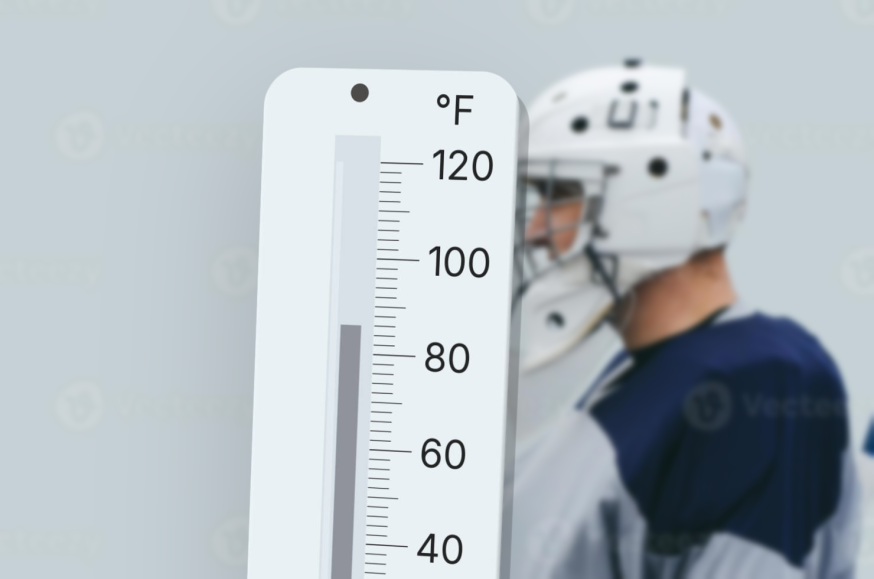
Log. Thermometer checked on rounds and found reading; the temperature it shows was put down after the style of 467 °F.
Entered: 86 °F
